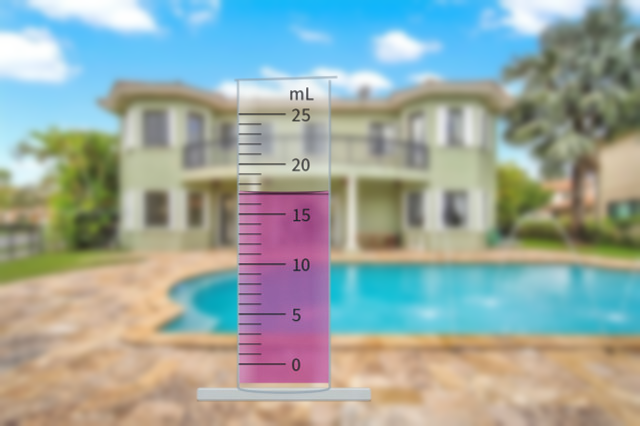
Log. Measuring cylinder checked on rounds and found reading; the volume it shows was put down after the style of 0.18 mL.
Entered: 17 mL
